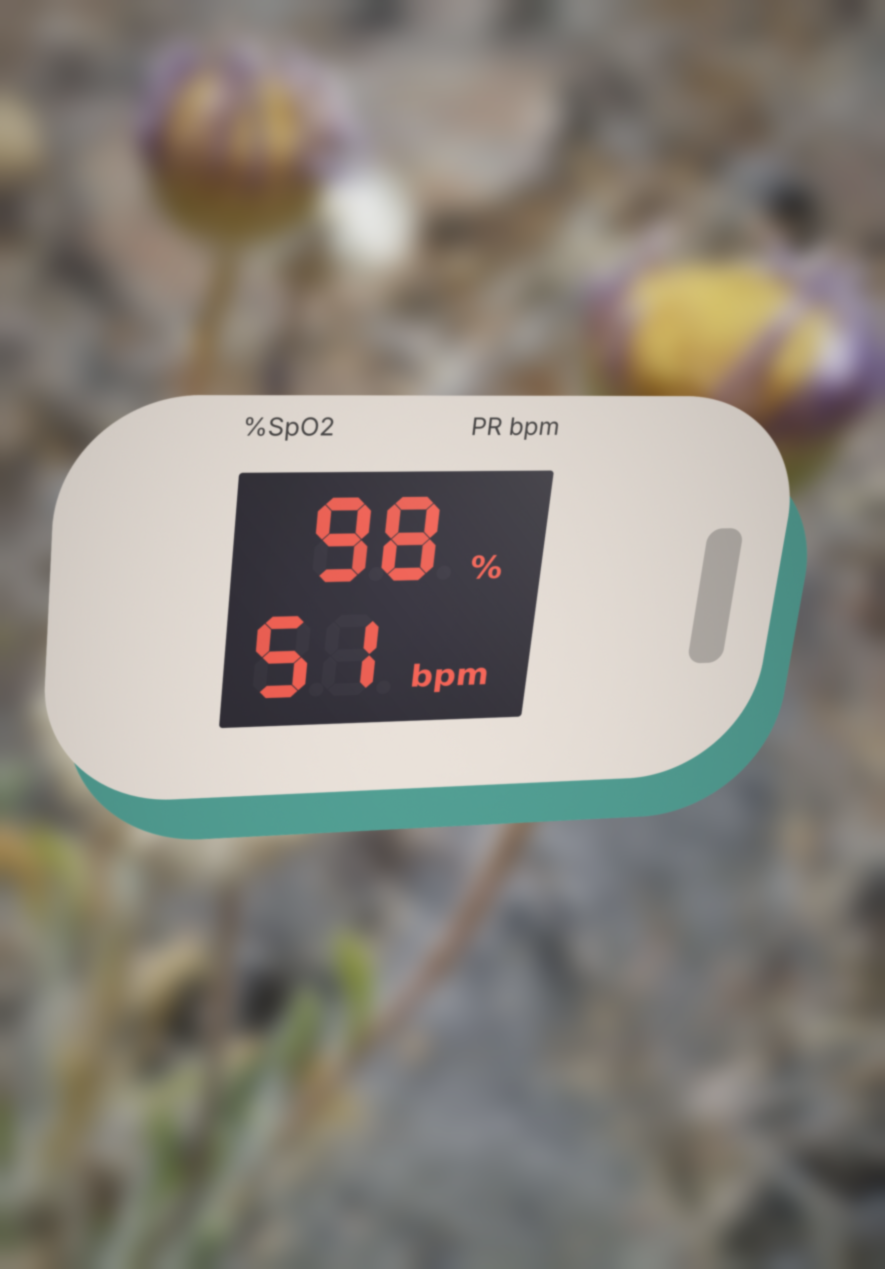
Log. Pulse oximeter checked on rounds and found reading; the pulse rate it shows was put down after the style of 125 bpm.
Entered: 51 bpm
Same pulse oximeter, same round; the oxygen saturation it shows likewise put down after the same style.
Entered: 98 %
